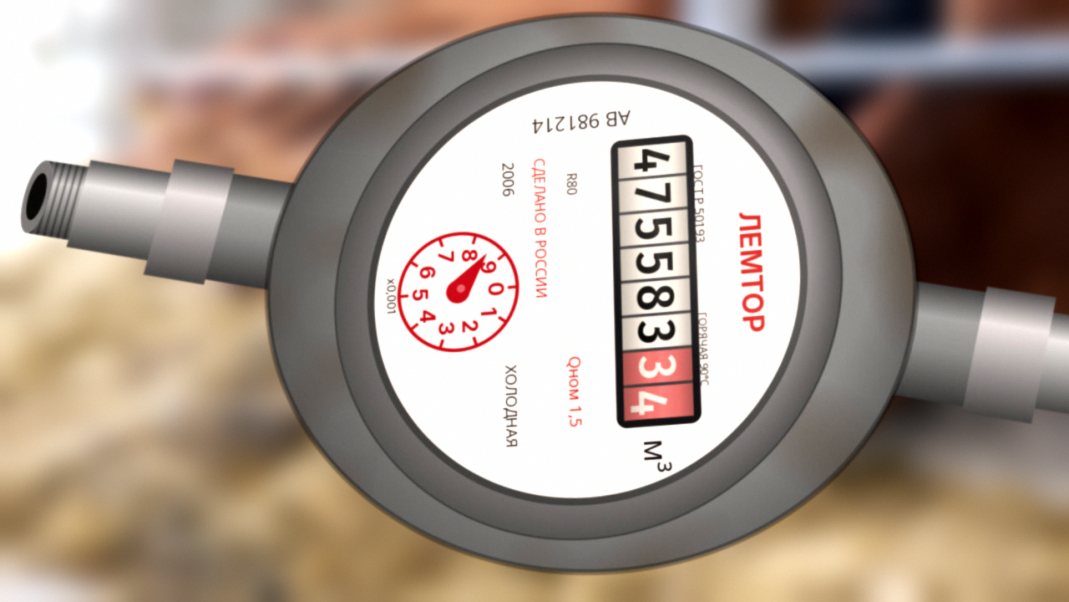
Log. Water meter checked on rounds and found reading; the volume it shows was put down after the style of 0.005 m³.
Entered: 475583.338 m³
